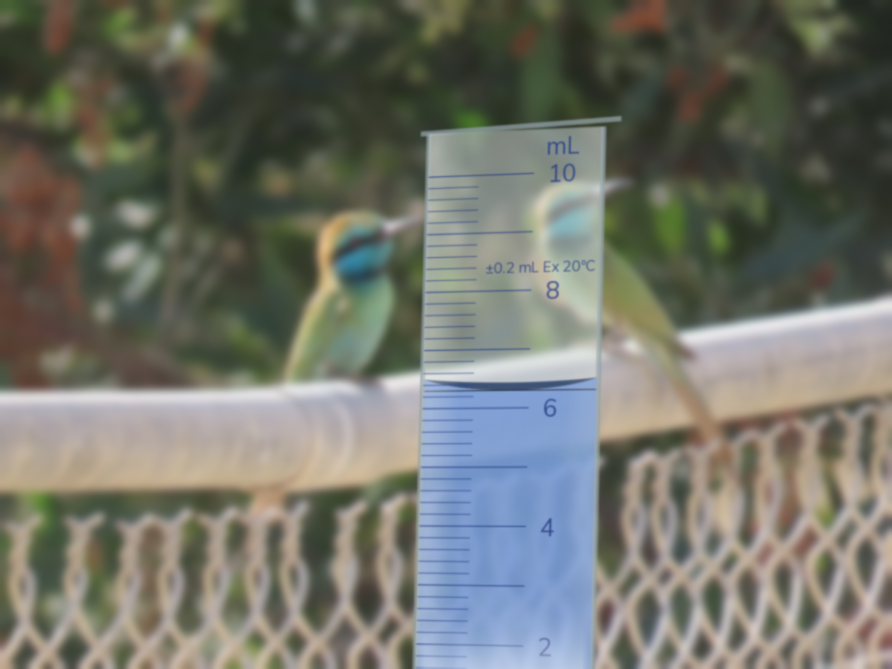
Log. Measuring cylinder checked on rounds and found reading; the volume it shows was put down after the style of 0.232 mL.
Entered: 6.3 mL
